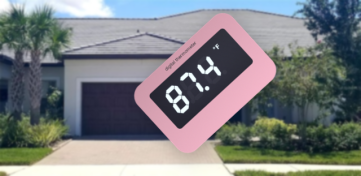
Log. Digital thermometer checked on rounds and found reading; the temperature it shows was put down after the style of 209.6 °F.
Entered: 87.4 °F
